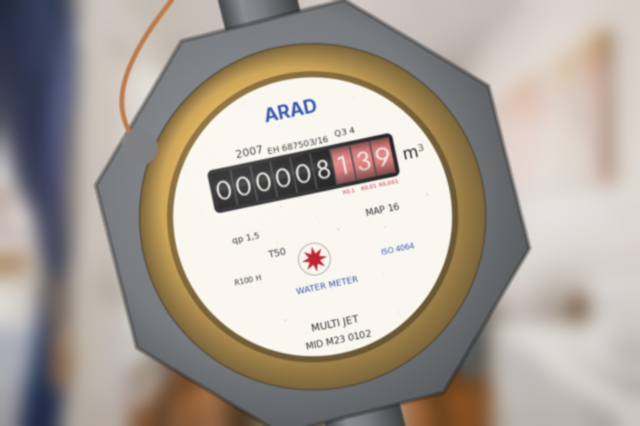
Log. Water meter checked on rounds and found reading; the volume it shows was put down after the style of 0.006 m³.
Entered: 8.139 m³
